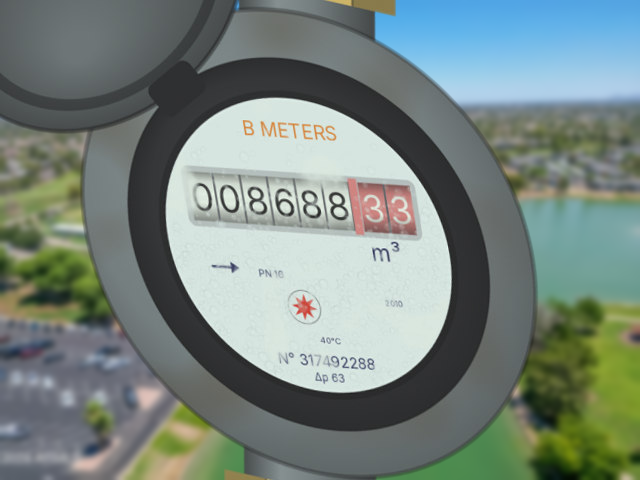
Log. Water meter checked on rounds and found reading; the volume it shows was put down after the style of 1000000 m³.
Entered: 8688.33 m³
